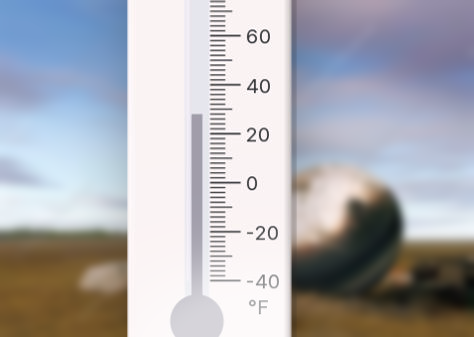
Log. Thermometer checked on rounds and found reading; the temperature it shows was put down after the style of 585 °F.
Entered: 28 °F
